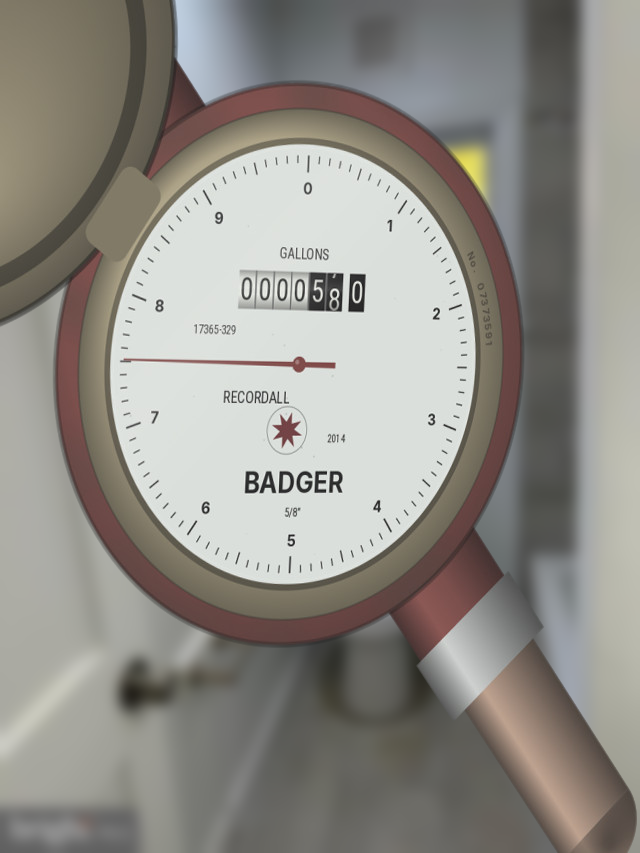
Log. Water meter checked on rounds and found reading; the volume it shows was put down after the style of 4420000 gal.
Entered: 577.5 gal
